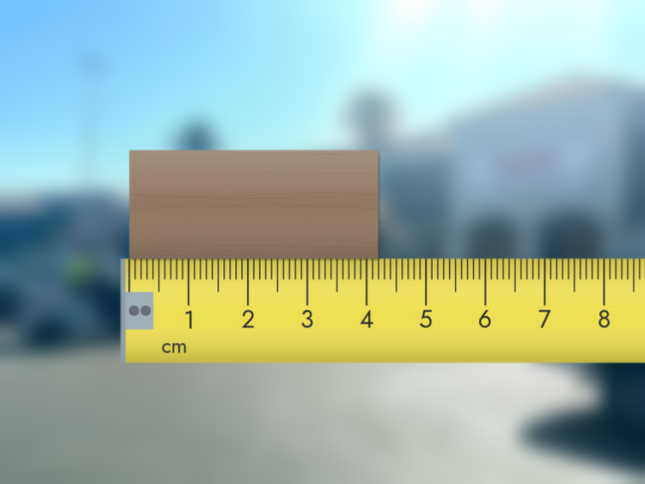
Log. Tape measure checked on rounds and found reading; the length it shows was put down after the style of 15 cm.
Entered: 4.2 cm
